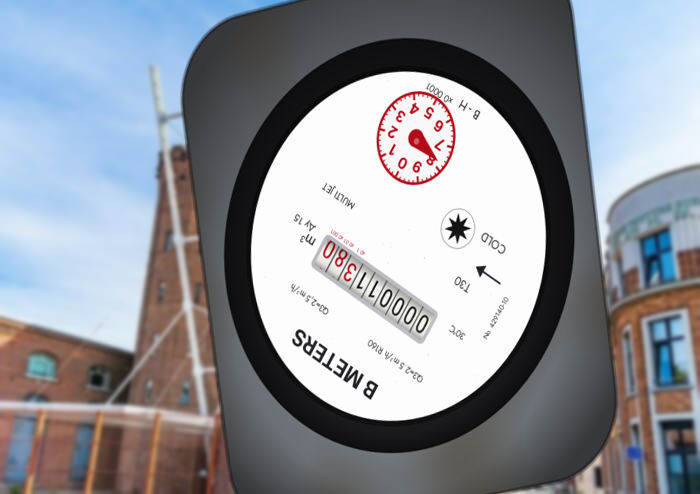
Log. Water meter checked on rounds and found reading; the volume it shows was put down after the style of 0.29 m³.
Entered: 11.3797 m³
